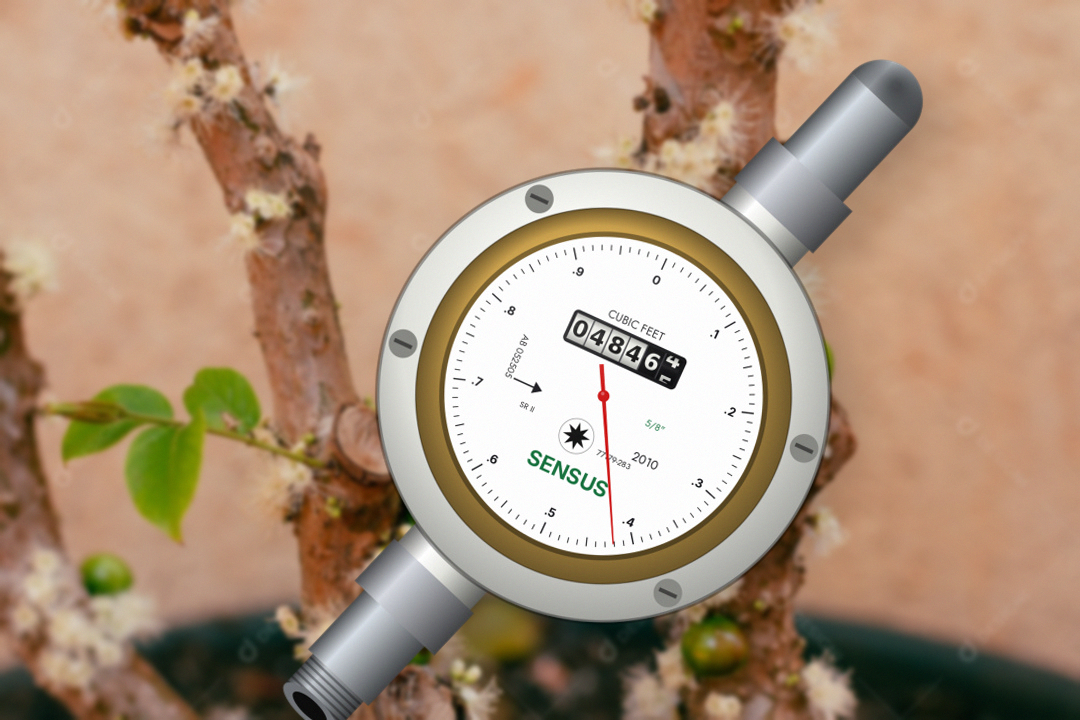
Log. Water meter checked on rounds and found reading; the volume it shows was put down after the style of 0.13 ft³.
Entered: 48464.42 ft³
